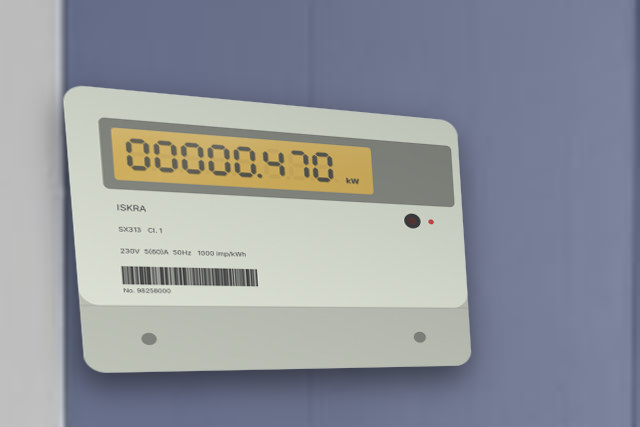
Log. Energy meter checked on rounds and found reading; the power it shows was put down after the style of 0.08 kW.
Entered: 0.470 kW
